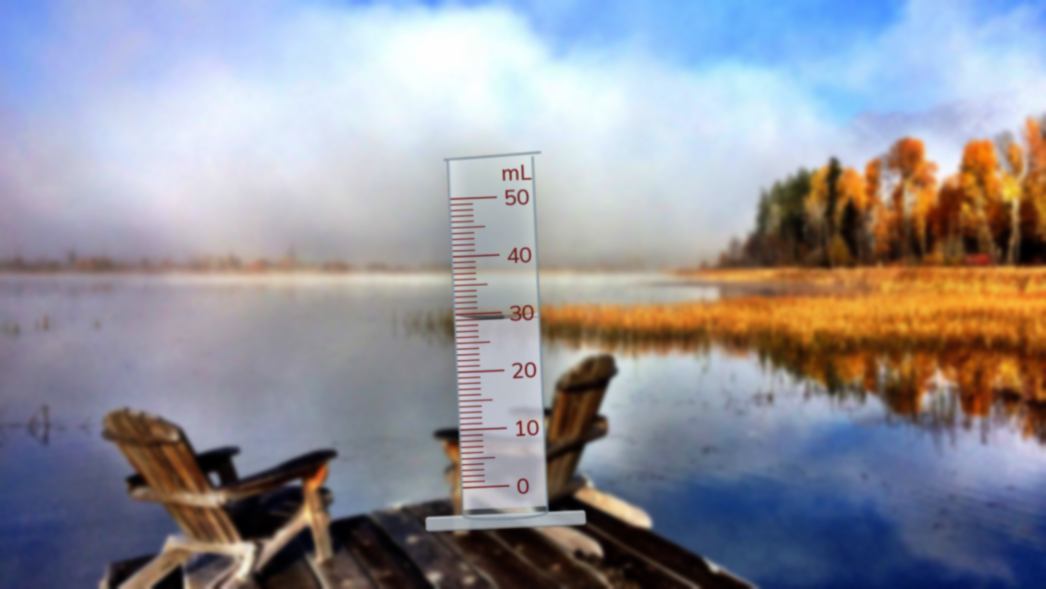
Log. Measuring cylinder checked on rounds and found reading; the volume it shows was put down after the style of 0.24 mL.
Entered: 29 mL
